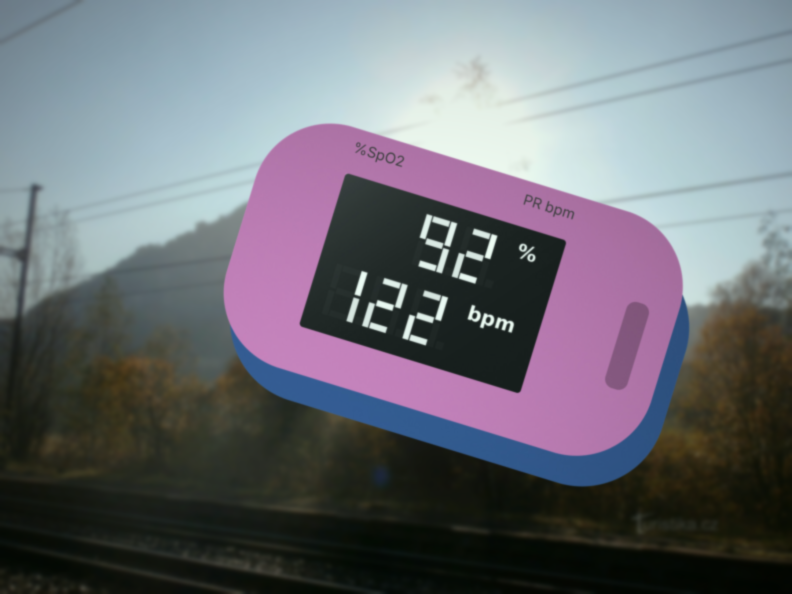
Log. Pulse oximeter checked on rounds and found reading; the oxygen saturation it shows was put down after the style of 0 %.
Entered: 92 %
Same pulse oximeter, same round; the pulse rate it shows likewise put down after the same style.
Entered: 122 bpm
